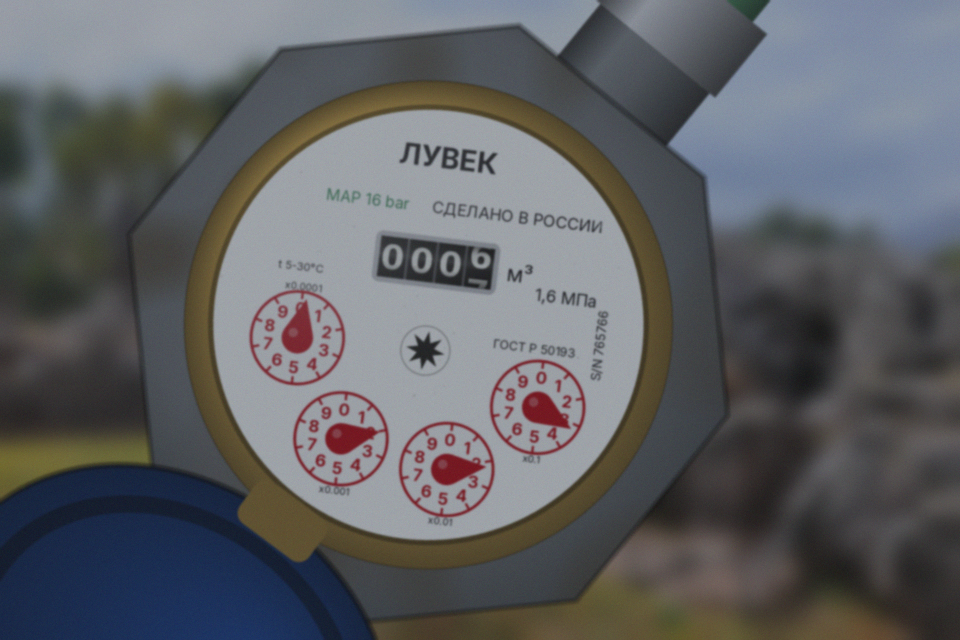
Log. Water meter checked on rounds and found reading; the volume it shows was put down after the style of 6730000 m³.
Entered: 6.3220 m³
